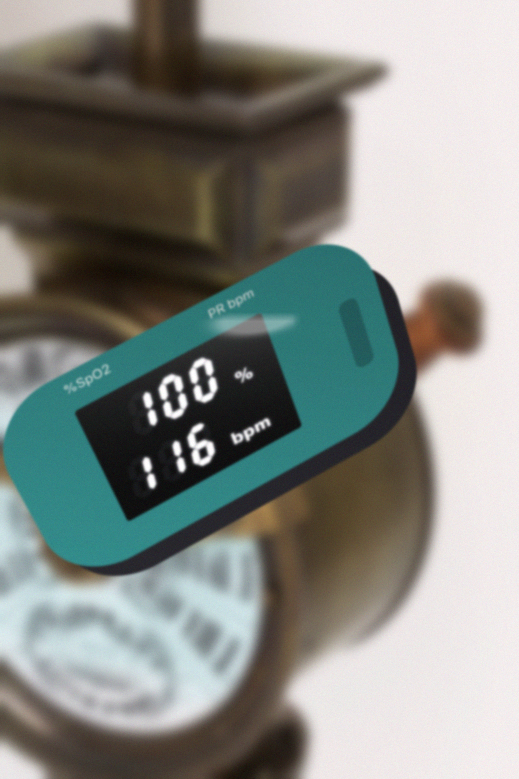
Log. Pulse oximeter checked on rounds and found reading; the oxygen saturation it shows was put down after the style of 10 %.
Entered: 100 %
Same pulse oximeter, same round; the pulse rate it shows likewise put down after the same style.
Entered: 116 bpm
